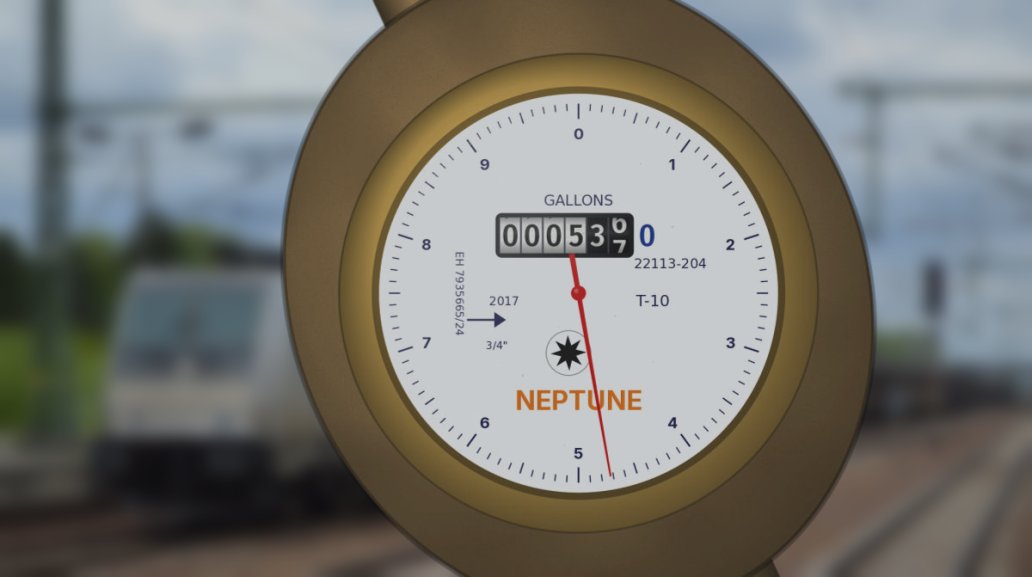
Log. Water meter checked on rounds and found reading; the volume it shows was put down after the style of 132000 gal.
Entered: 5364.7 gal
